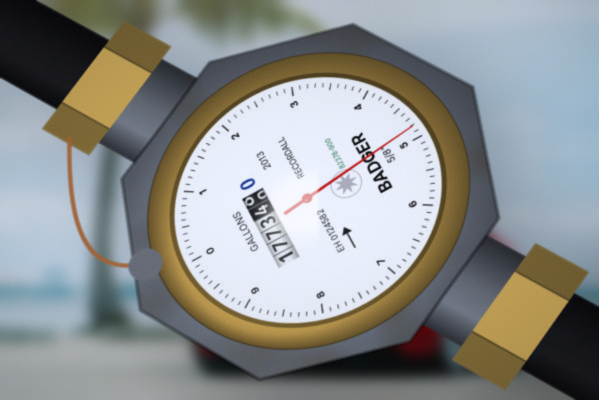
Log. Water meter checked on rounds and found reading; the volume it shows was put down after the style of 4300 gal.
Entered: 1773484.8 gal
